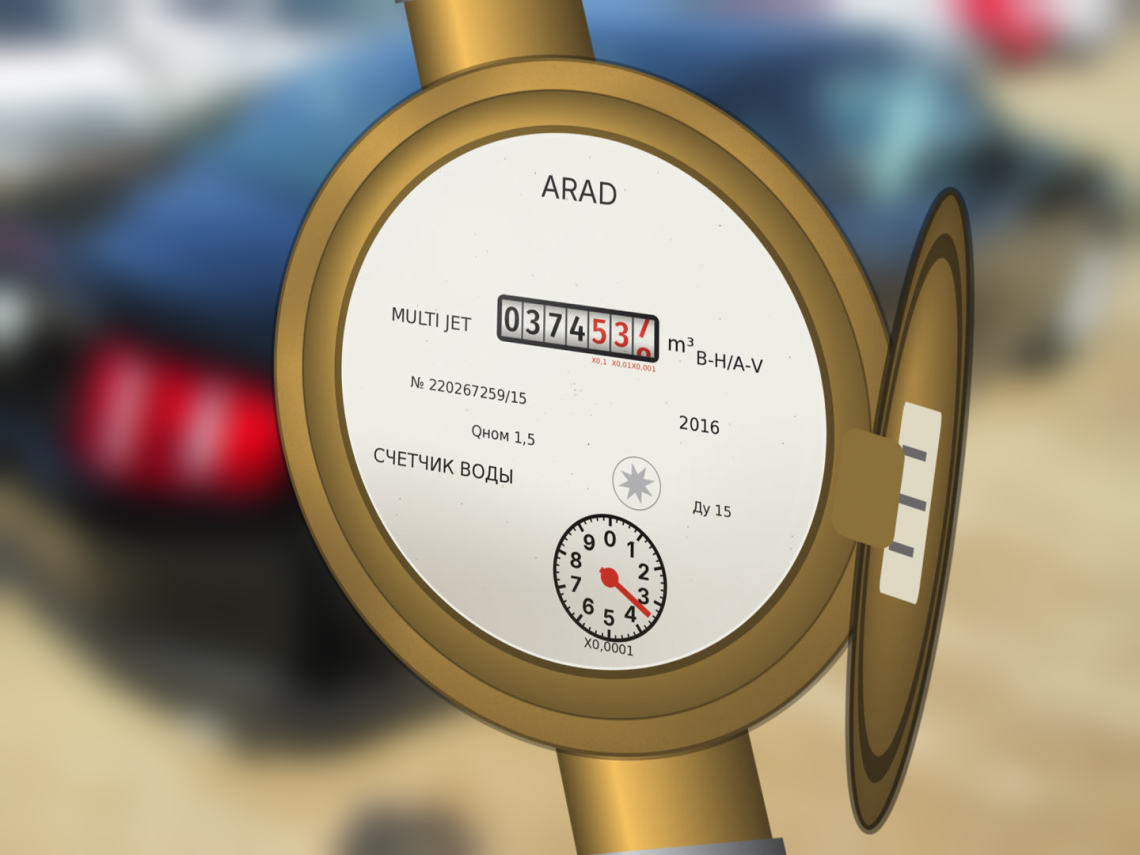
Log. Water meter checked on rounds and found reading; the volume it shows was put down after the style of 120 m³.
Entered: 374.5373 m³
